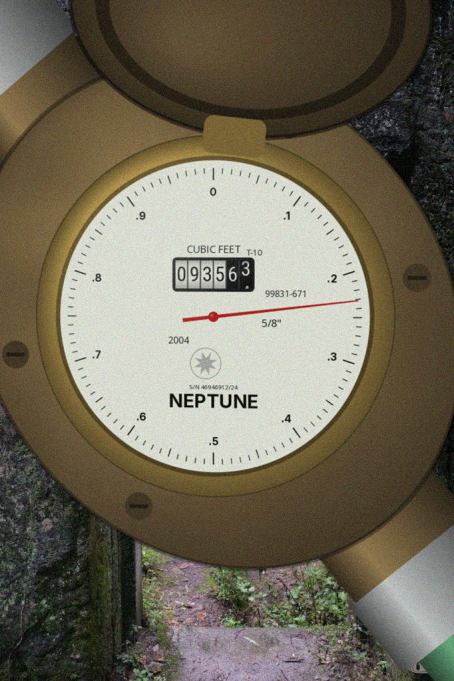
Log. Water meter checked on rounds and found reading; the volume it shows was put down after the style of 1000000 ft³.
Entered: 93563.23 ft³
